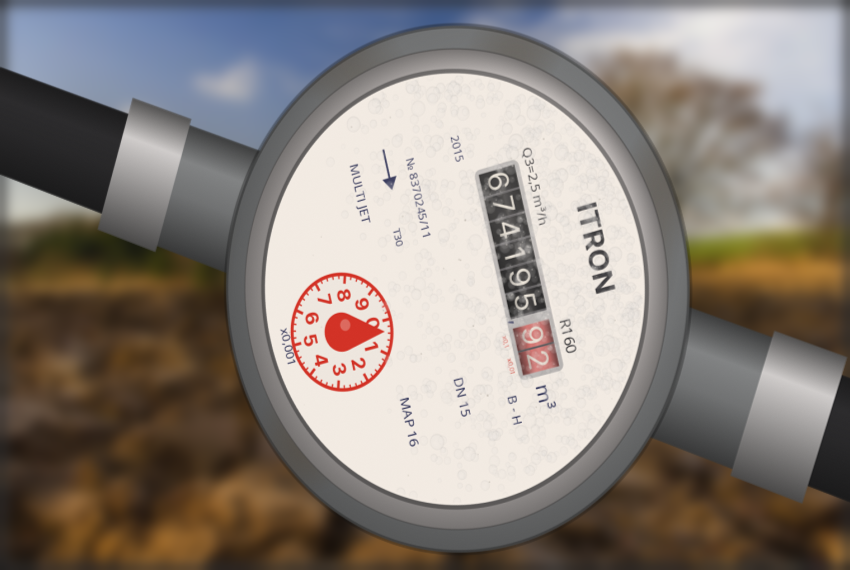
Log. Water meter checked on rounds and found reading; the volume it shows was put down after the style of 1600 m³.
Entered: 674195.920 m³
